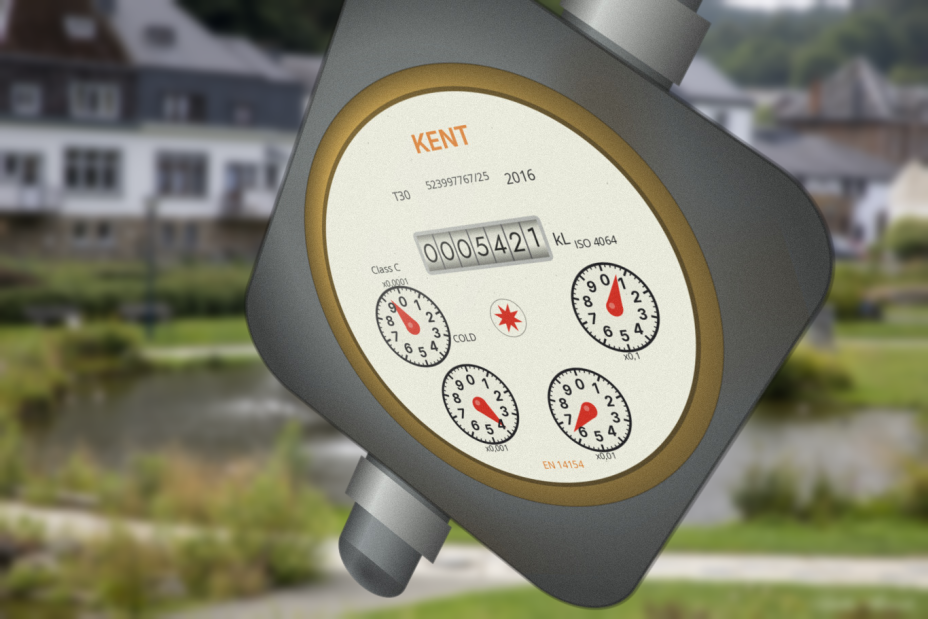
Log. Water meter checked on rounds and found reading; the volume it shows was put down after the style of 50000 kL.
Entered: 5421.0639 kL
